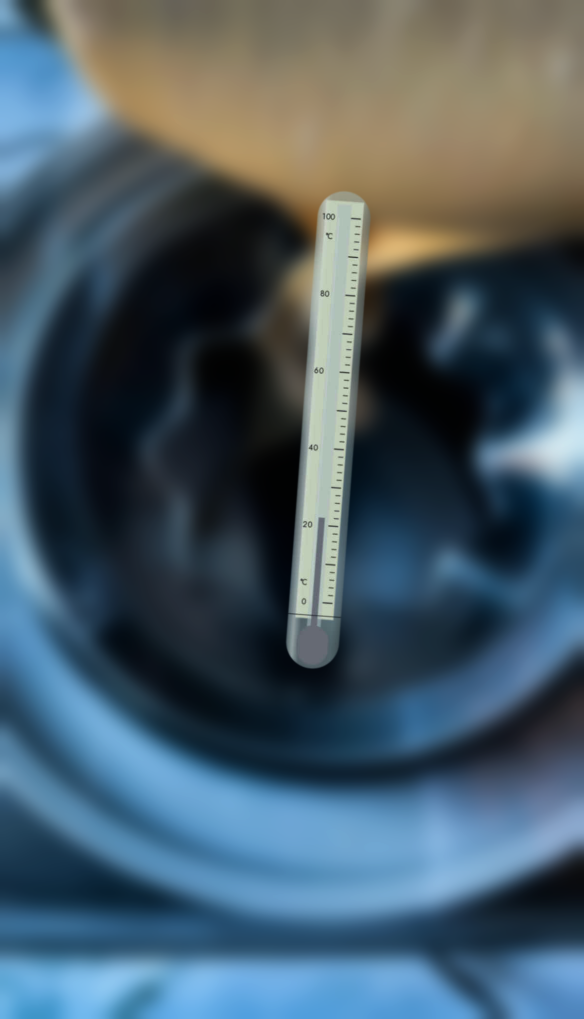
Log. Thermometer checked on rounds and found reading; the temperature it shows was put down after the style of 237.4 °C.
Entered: 22 °C
